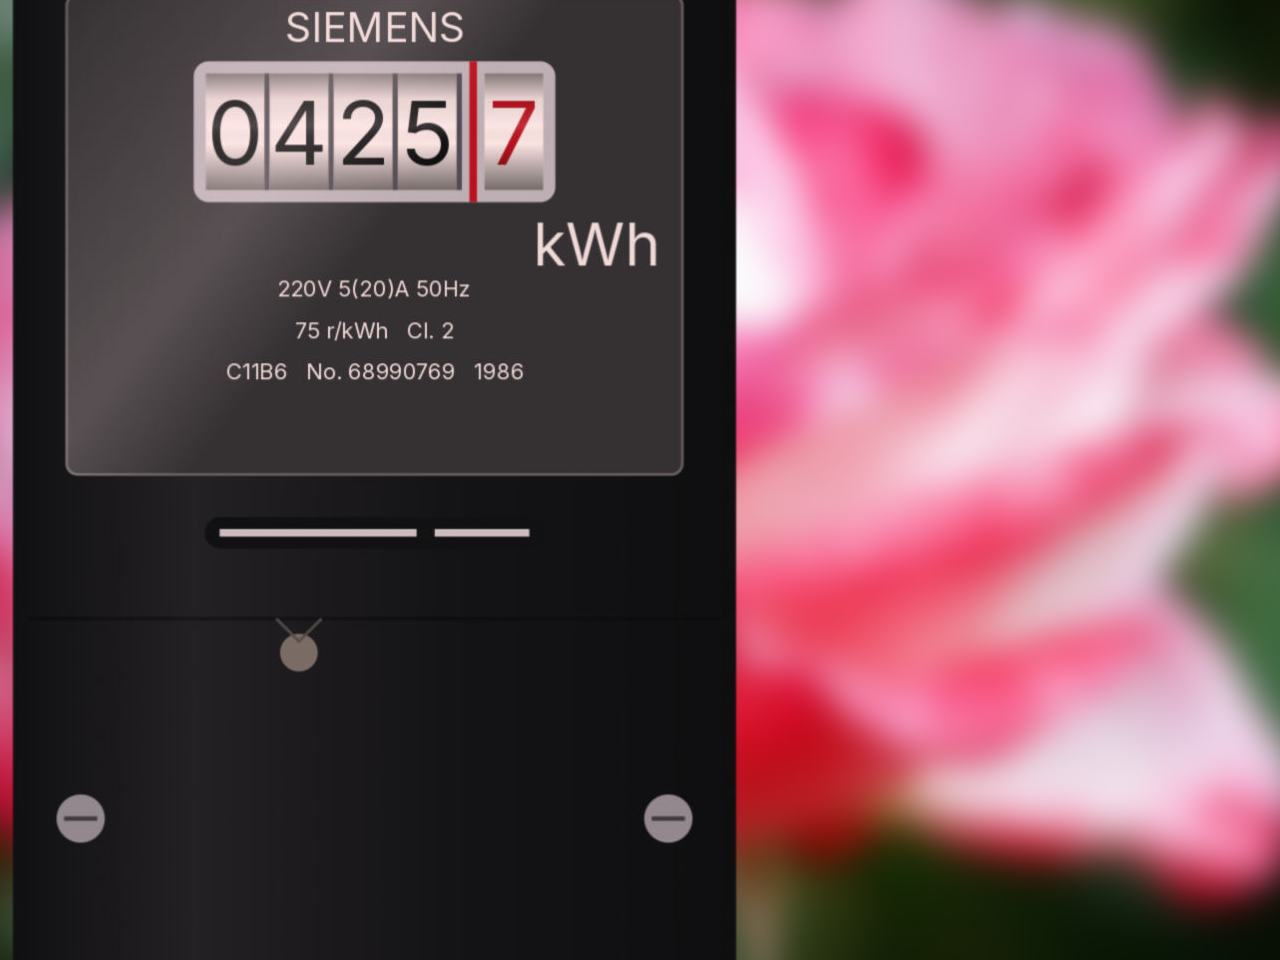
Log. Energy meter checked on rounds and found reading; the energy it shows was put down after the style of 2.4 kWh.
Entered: 425.7 kWh
